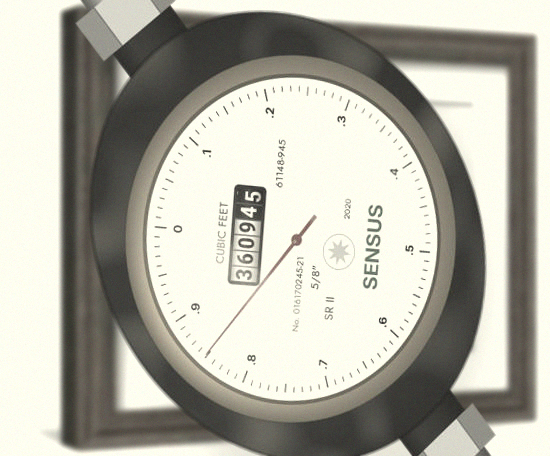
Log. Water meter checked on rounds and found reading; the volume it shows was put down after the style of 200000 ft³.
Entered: 360944.85 ft³
